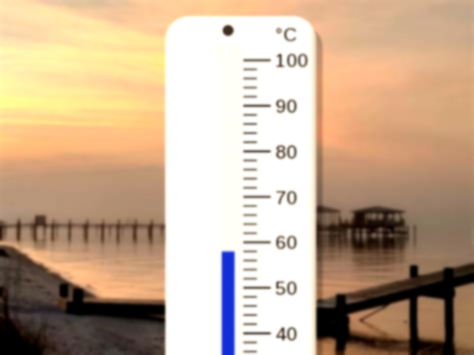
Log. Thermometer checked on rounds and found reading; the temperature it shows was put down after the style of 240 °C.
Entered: 58 °C
